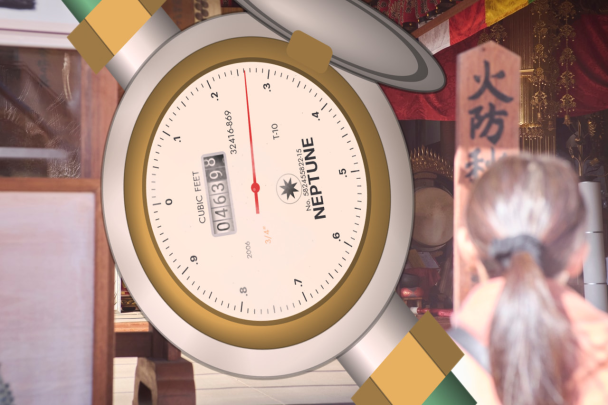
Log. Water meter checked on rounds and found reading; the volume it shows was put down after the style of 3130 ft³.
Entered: 46398.26 ft³
